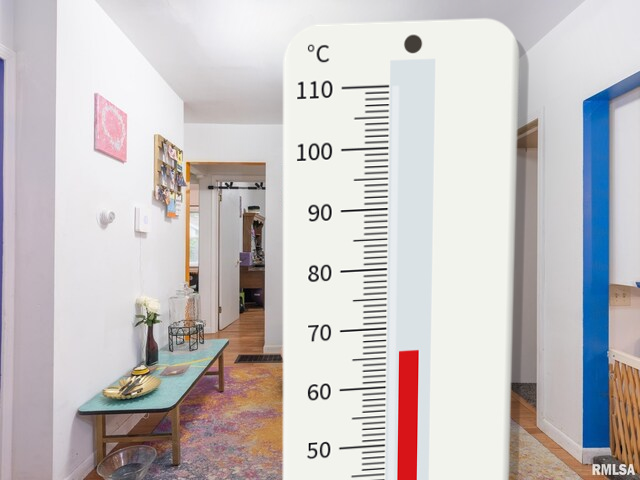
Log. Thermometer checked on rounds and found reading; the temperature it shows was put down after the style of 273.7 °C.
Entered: 66 °C
